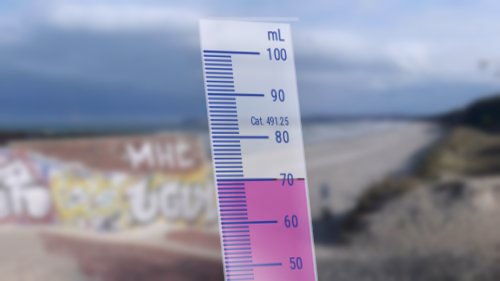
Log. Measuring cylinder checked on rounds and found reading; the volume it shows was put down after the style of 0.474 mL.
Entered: 70 mL
